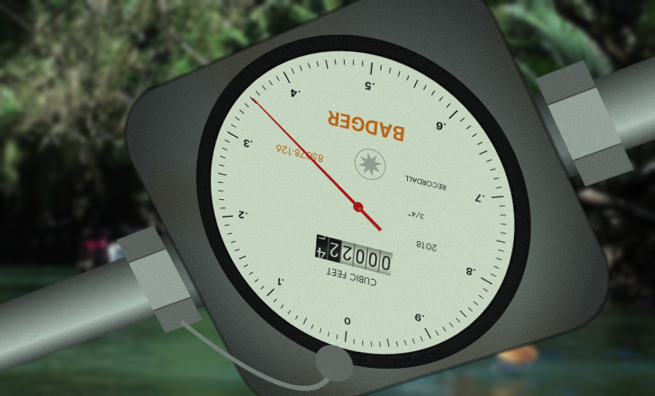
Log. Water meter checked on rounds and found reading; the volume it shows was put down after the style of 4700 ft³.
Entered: 224.35 ft³
